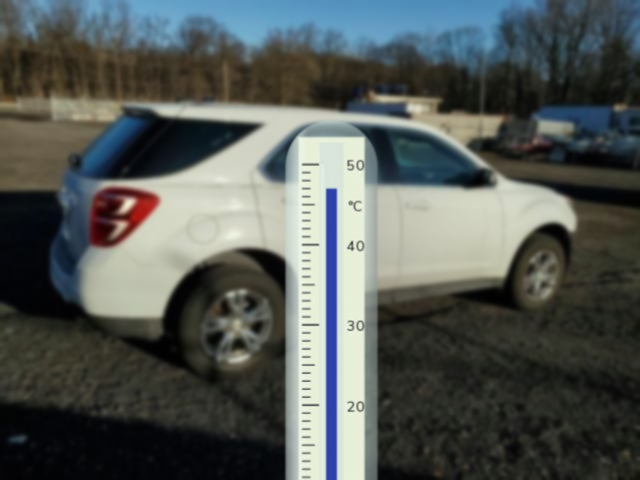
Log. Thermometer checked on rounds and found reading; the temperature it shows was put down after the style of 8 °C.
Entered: 47 °C
